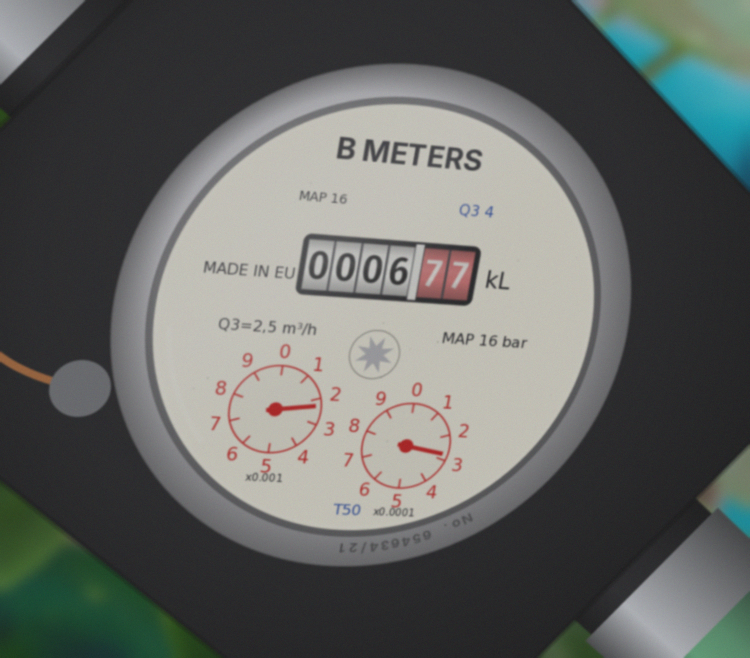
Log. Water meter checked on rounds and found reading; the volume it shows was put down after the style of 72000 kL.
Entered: 6.7722 kL
